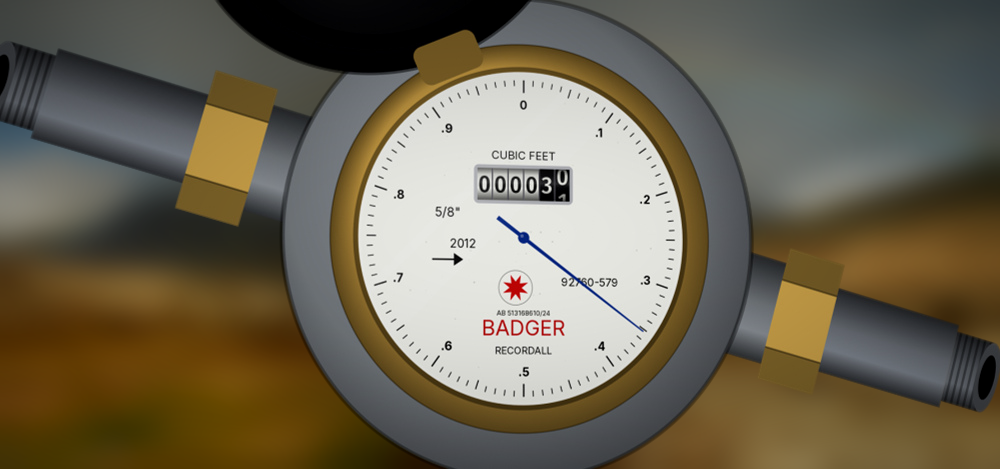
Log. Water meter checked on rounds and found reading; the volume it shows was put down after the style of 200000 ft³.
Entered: 30.35 ft³
